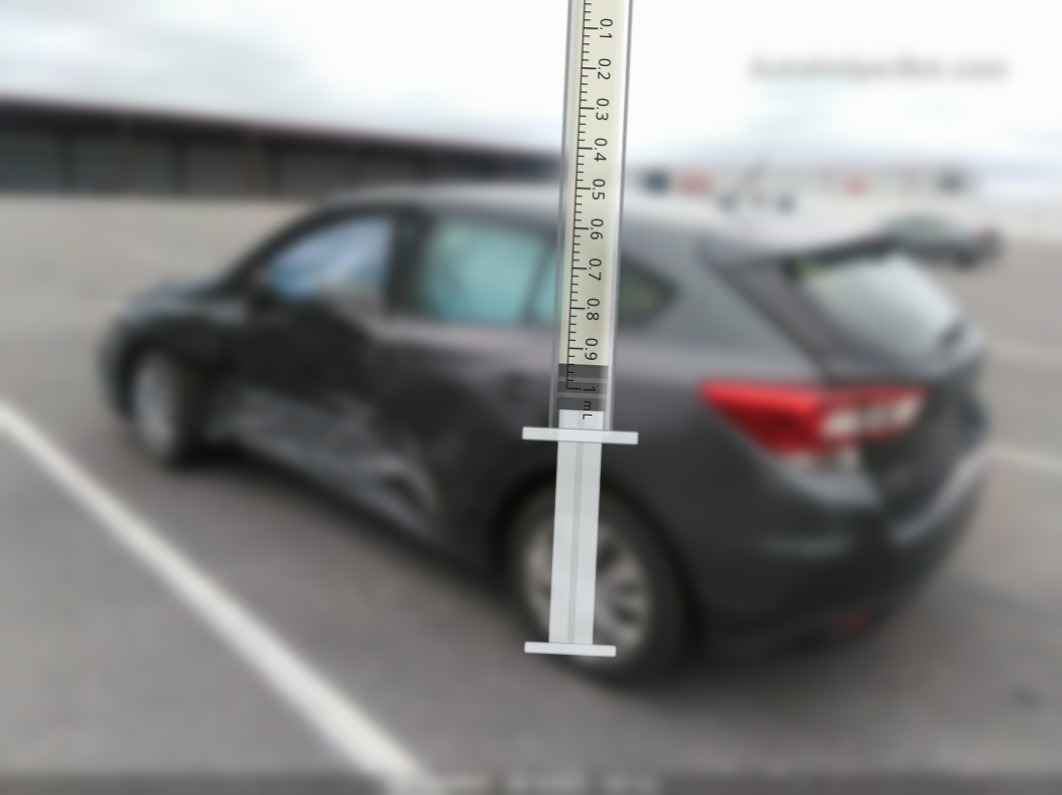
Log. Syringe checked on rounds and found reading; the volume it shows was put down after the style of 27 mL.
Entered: 0.94 mL
